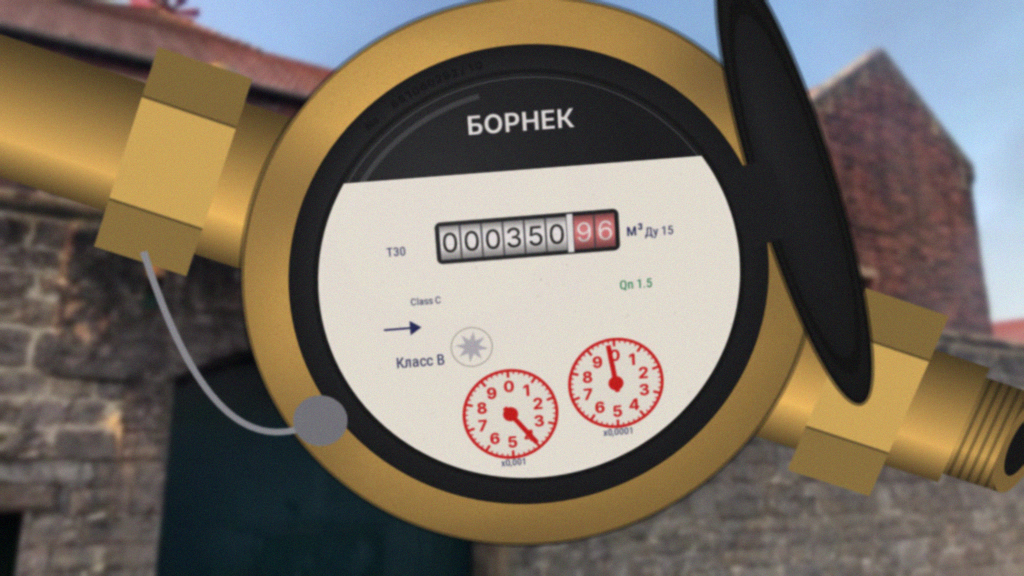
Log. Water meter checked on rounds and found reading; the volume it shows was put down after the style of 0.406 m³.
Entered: 350.9639 m³
